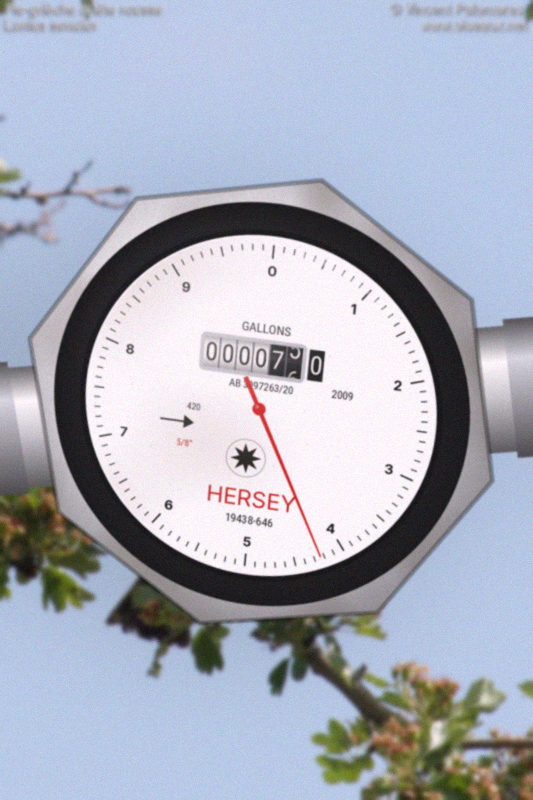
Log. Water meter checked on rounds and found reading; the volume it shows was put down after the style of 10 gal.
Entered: 754.2 gal
